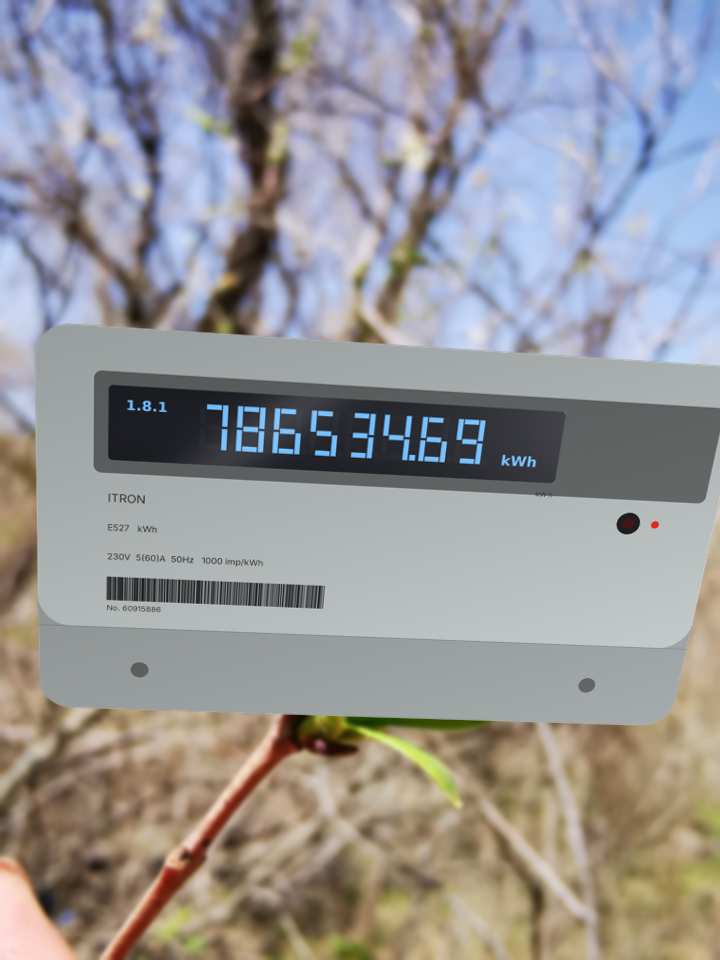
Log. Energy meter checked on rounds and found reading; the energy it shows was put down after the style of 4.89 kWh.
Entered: 786534.69 kWh
